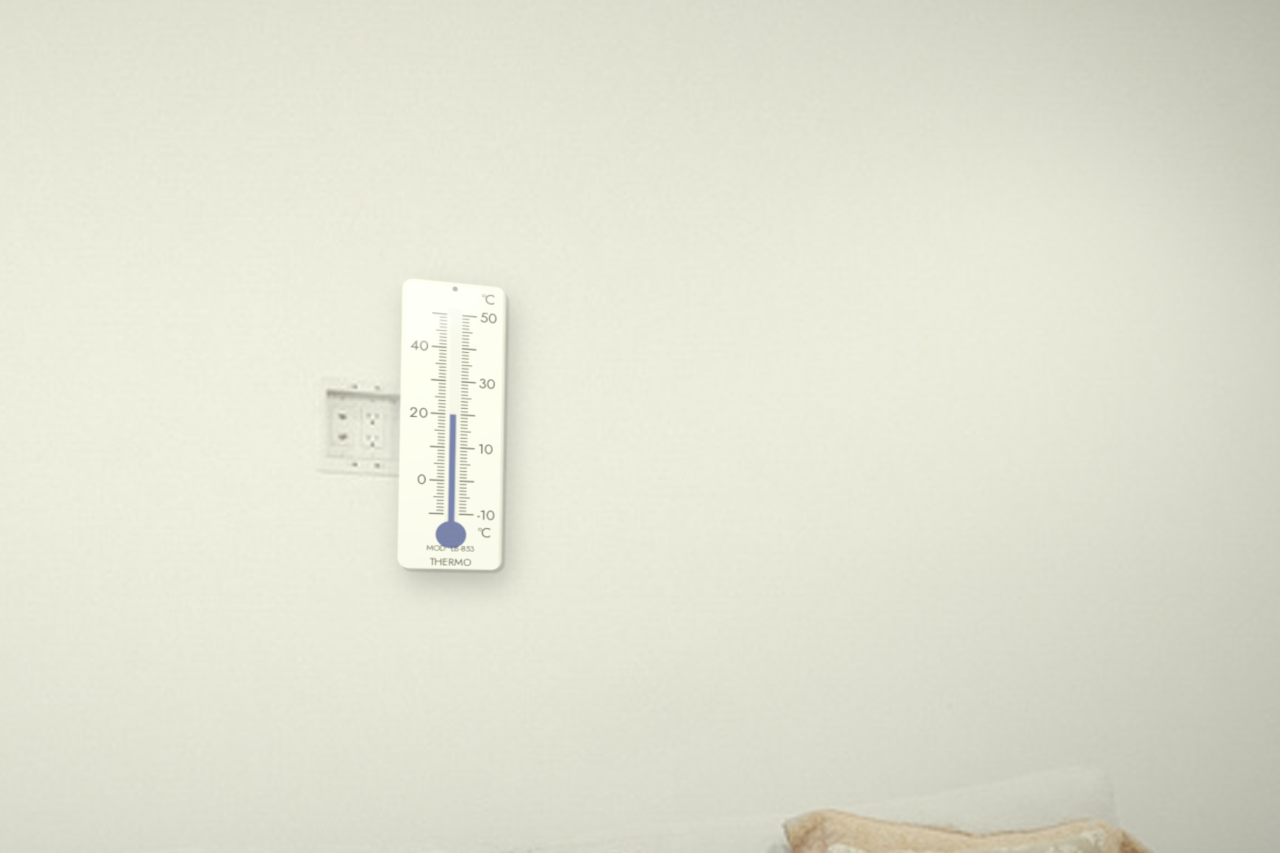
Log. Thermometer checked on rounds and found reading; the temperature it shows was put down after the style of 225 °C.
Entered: 20 °C
